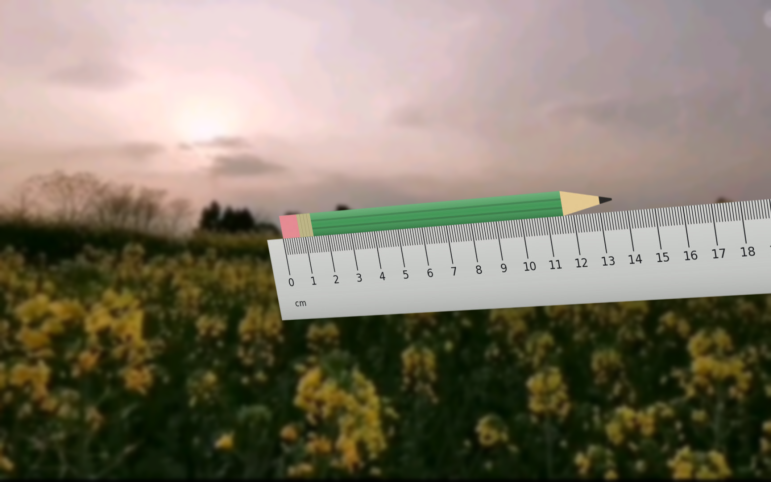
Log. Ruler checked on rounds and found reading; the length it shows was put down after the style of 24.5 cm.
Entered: 13.5 cm
